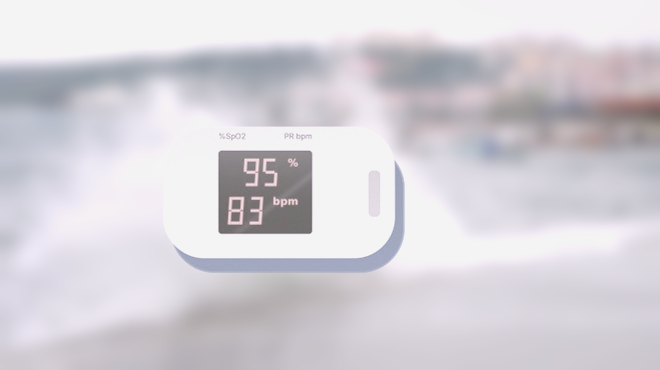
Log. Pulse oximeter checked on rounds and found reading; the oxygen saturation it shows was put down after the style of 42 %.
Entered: 95 %
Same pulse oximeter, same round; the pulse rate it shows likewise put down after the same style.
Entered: 83 bpm
